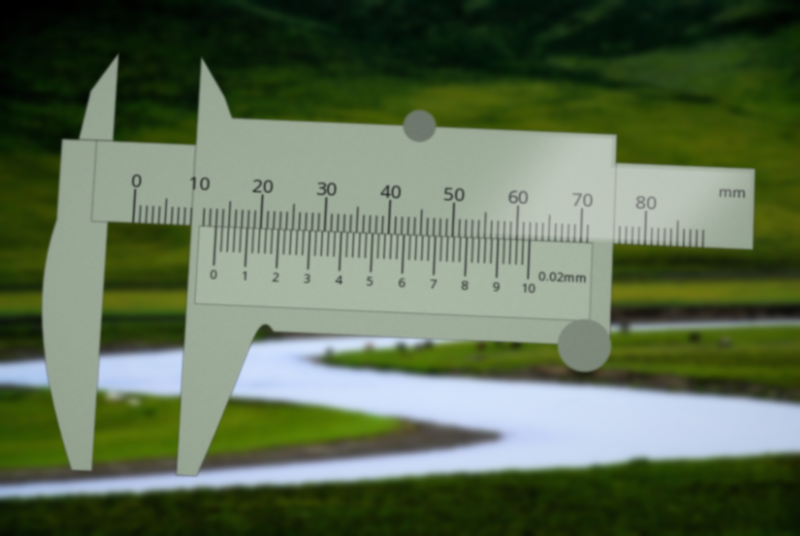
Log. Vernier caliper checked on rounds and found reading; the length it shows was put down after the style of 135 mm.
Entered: 13.0 mm
